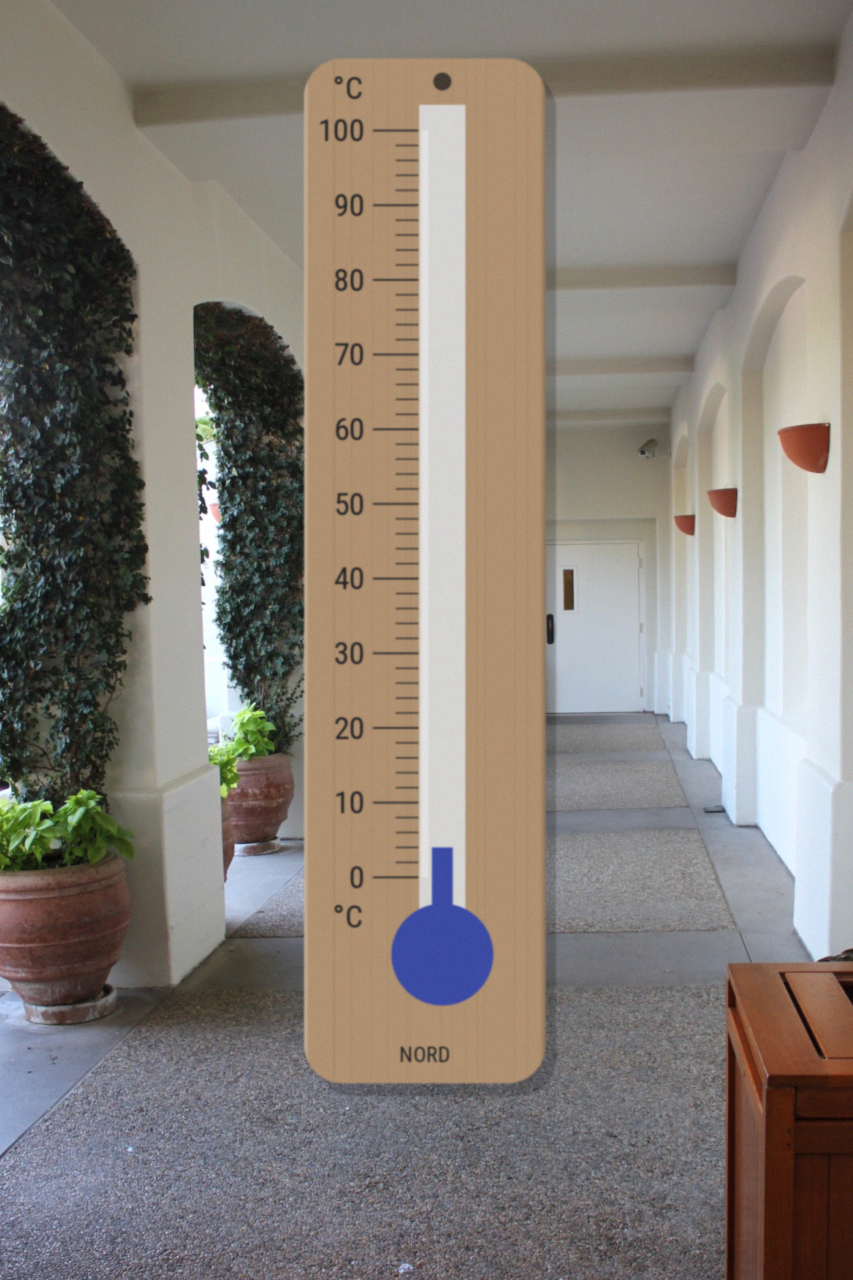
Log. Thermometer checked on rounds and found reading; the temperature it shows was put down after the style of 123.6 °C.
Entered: 4 °C
